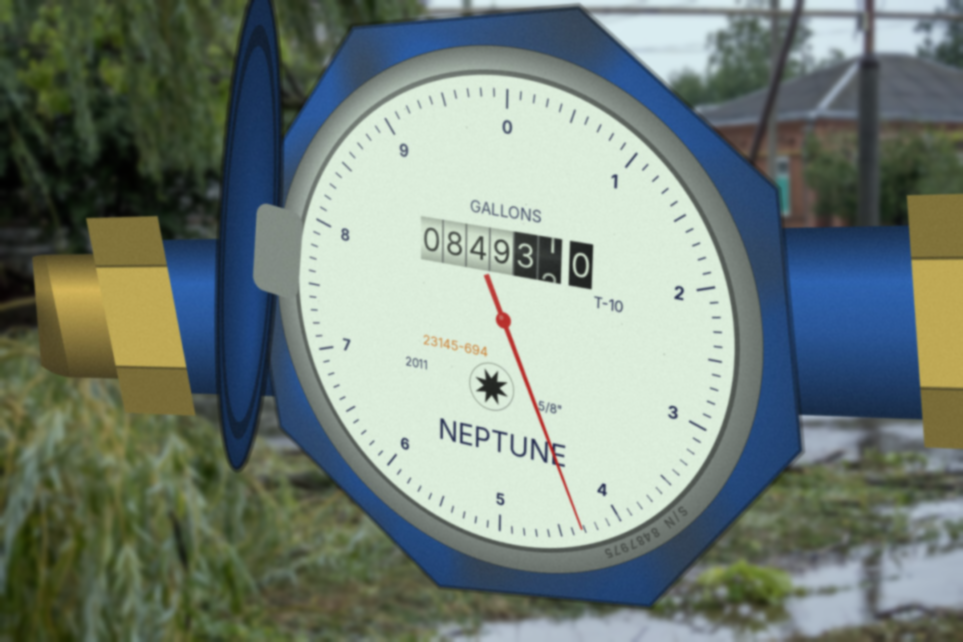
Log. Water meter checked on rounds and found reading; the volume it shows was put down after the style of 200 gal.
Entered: 849314.3 gal
